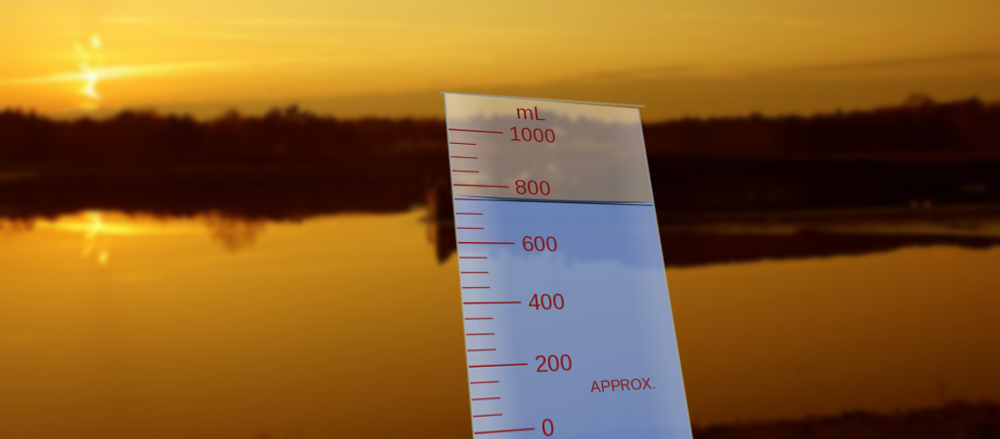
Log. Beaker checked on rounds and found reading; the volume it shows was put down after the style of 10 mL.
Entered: 750 mL
